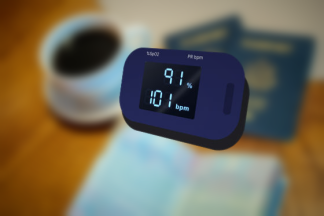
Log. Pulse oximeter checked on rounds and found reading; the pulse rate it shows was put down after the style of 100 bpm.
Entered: 101 bpm
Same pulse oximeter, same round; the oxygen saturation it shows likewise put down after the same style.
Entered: 91 %
